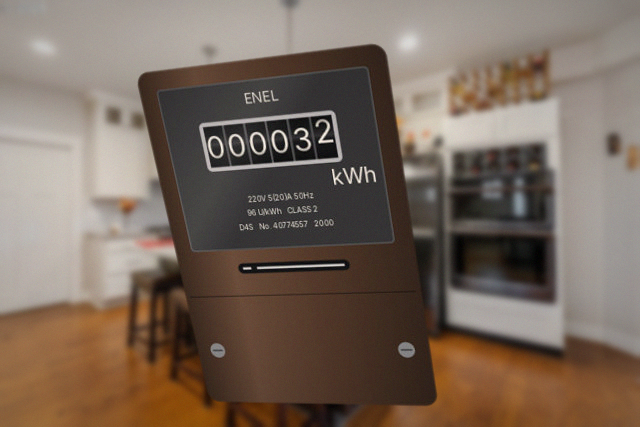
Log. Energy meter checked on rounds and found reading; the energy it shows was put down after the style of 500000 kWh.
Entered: 32 kWh
